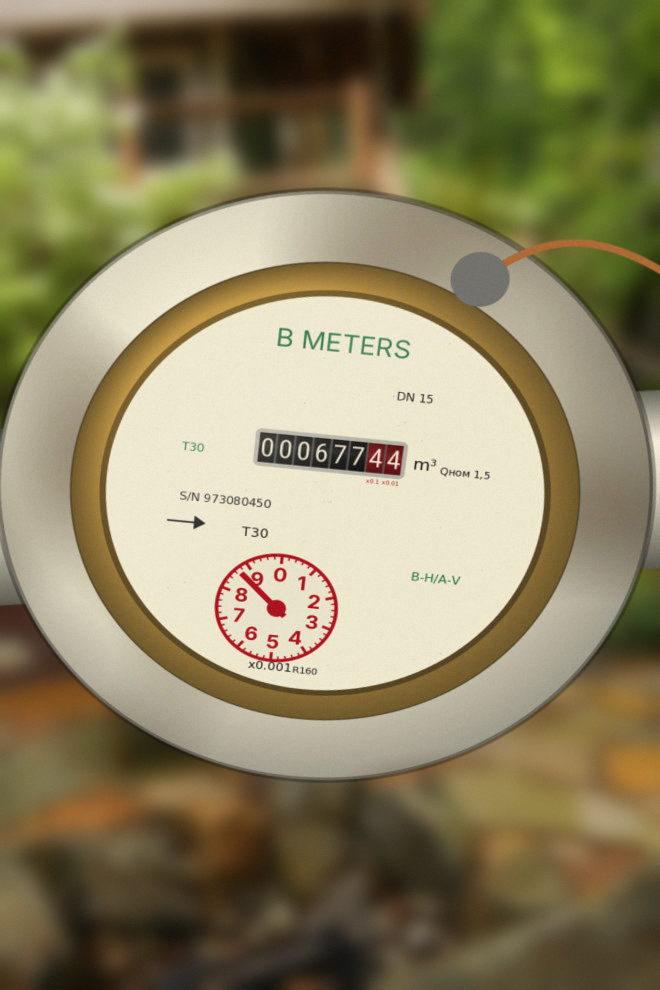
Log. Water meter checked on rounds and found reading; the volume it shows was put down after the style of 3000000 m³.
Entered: 677.448 m³
